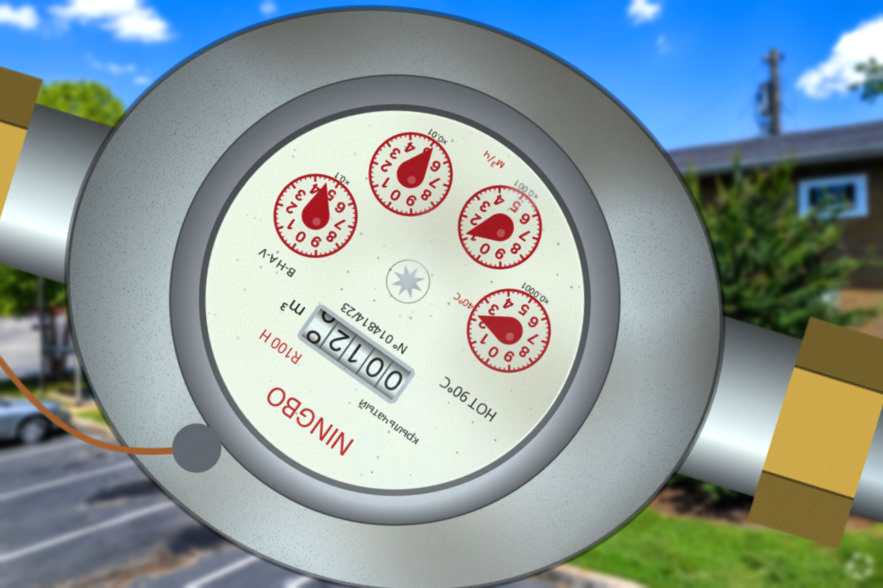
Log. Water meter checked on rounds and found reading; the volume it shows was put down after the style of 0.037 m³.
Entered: 128.4512 m³
